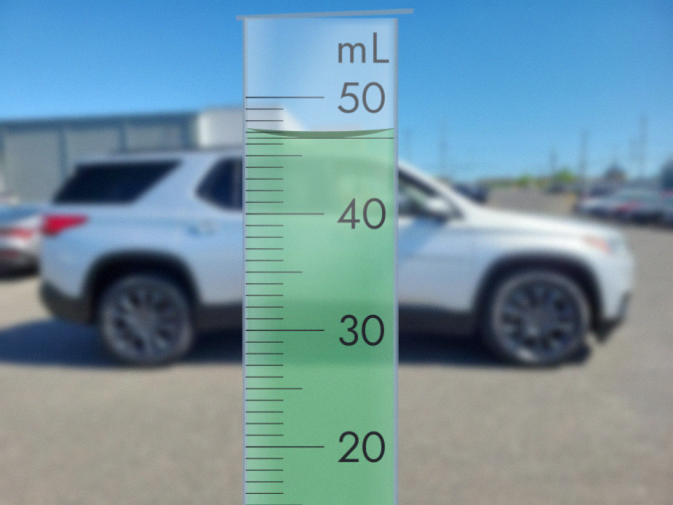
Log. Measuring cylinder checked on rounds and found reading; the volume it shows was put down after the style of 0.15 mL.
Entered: 46.5 mL
